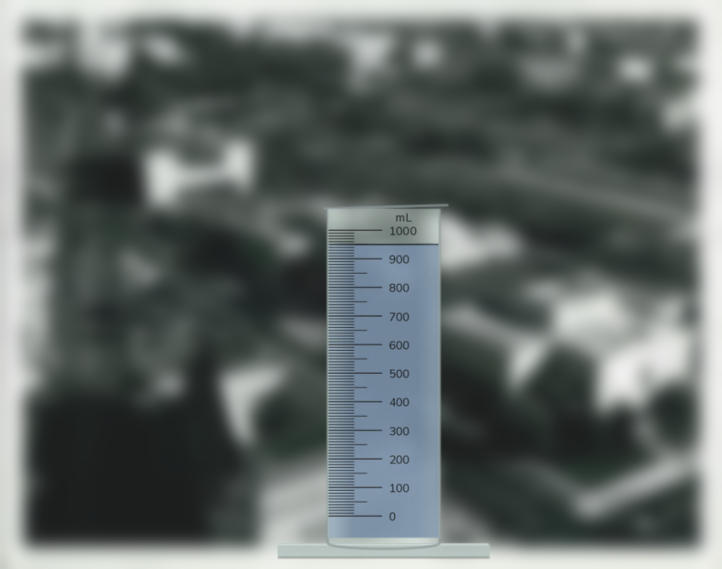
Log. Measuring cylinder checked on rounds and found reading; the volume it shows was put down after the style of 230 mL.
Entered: 950 mL
